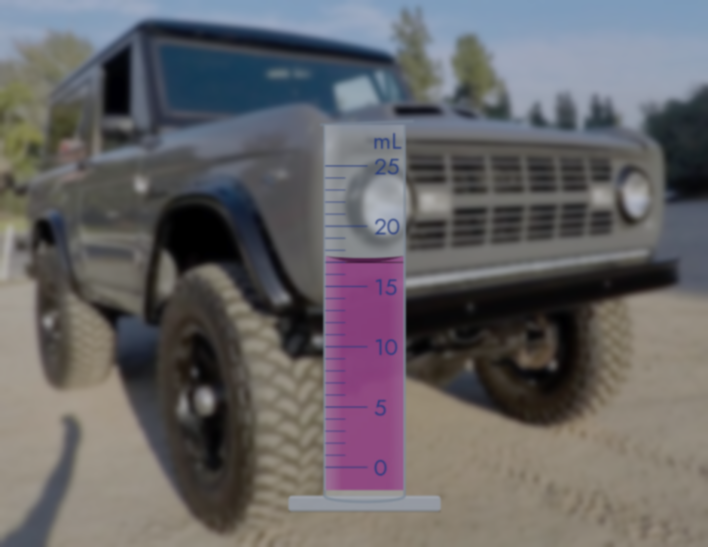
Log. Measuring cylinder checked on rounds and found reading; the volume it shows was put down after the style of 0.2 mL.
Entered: 17 mL
